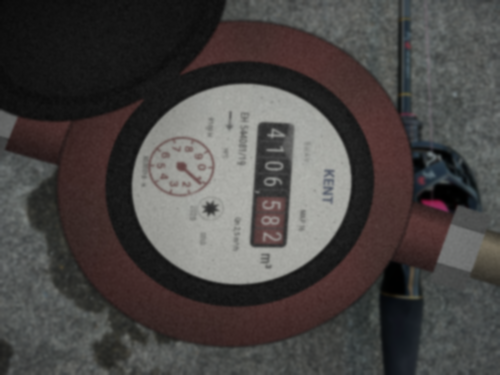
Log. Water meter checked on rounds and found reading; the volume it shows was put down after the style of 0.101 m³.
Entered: 4106.5821 m³
